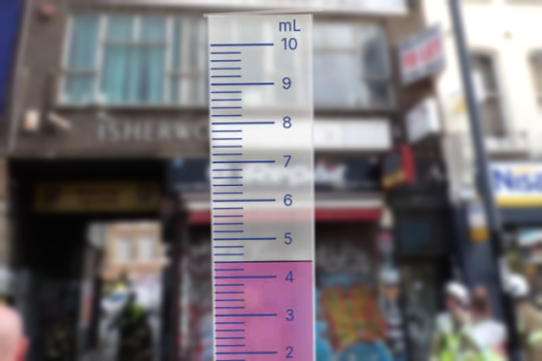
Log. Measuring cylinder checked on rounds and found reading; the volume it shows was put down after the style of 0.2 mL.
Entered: 4.4 mL
